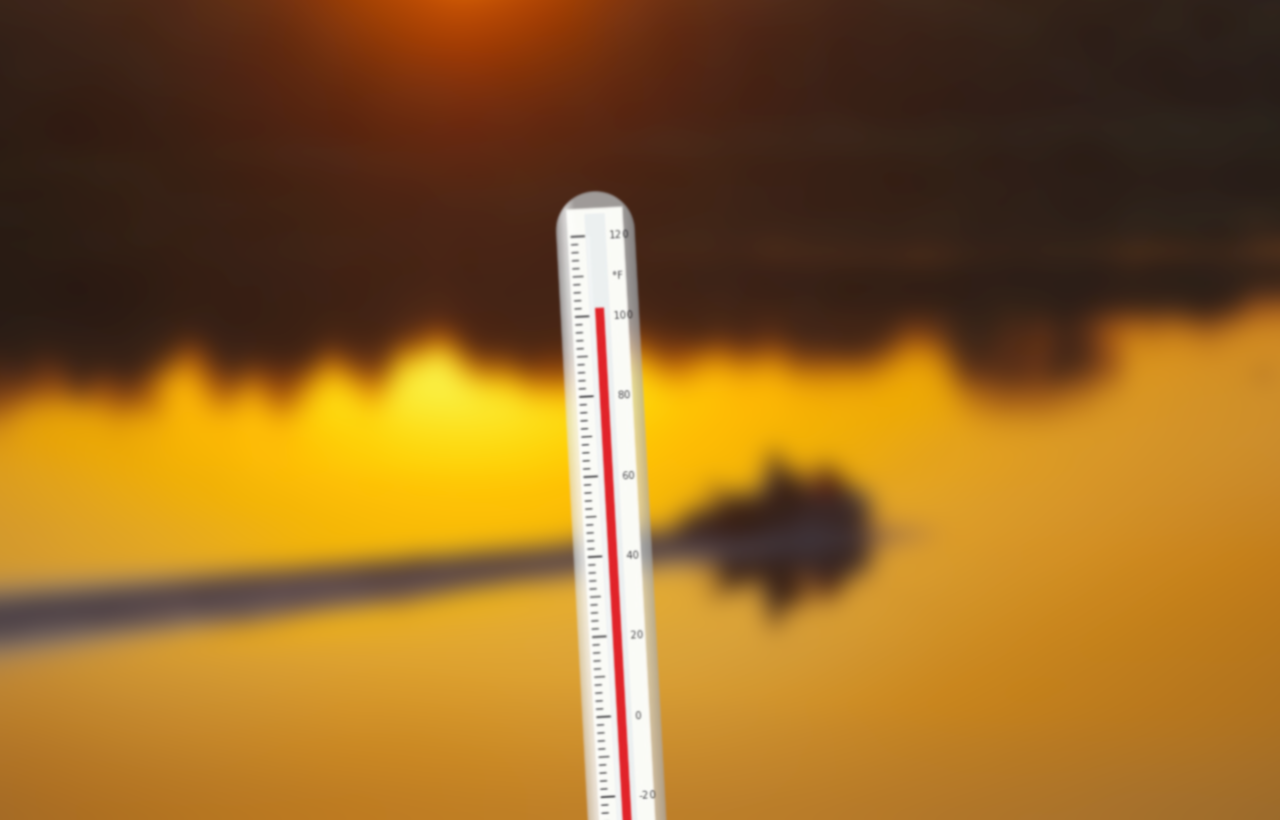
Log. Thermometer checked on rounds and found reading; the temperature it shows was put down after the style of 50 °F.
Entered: 102 °F
